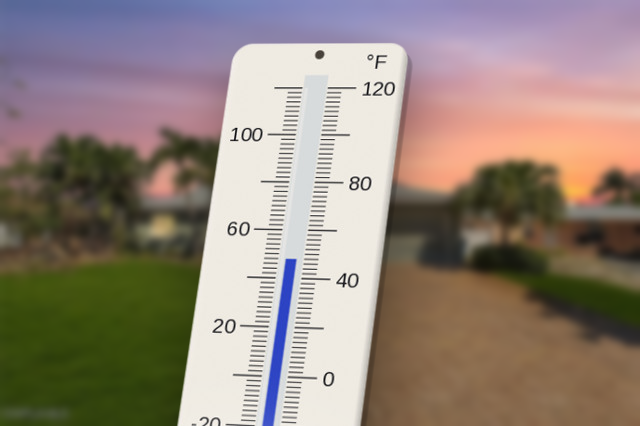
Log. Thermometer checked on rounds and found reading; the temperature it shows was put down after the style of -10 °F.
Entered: 48 °F
